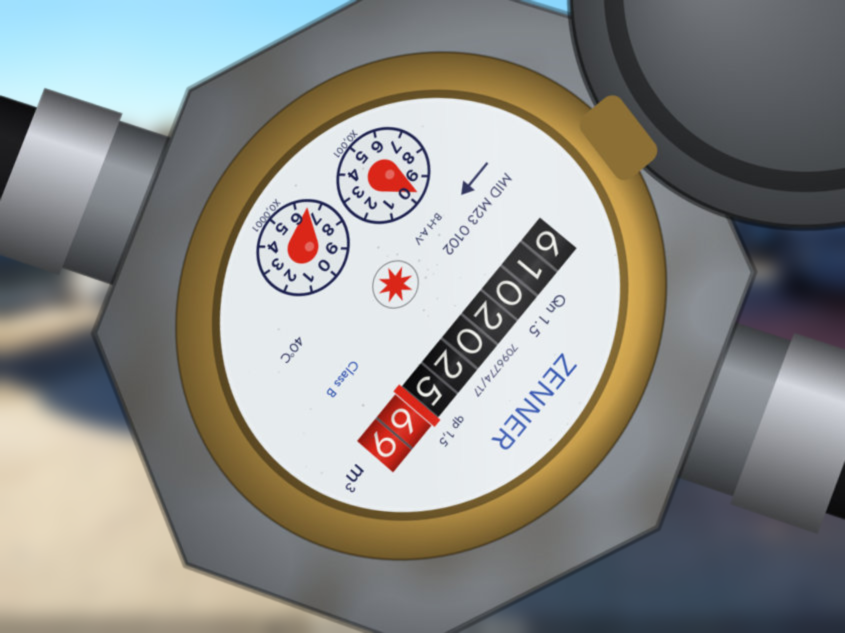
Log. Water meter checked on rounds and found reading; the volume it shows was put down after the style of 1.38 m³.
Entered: 6102025.6896 m³
